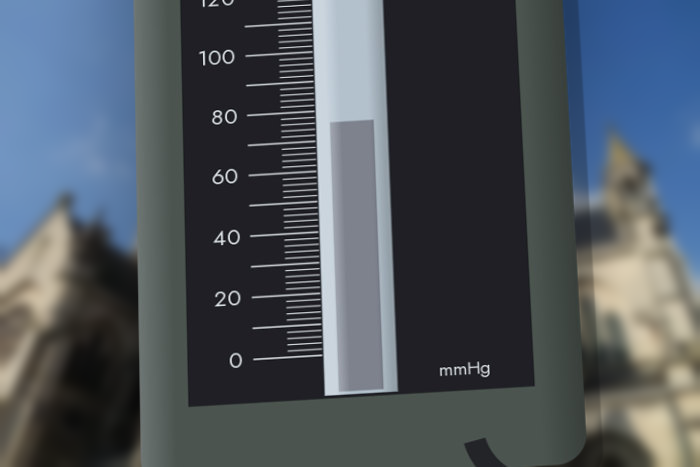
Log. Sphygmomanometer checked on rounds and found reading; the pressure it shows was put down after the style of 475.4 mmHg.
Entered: 76 mmHg
